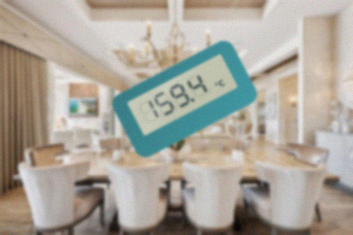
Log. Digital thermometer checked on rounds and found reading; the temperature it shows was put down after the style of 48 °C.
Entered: 159.4 °C
